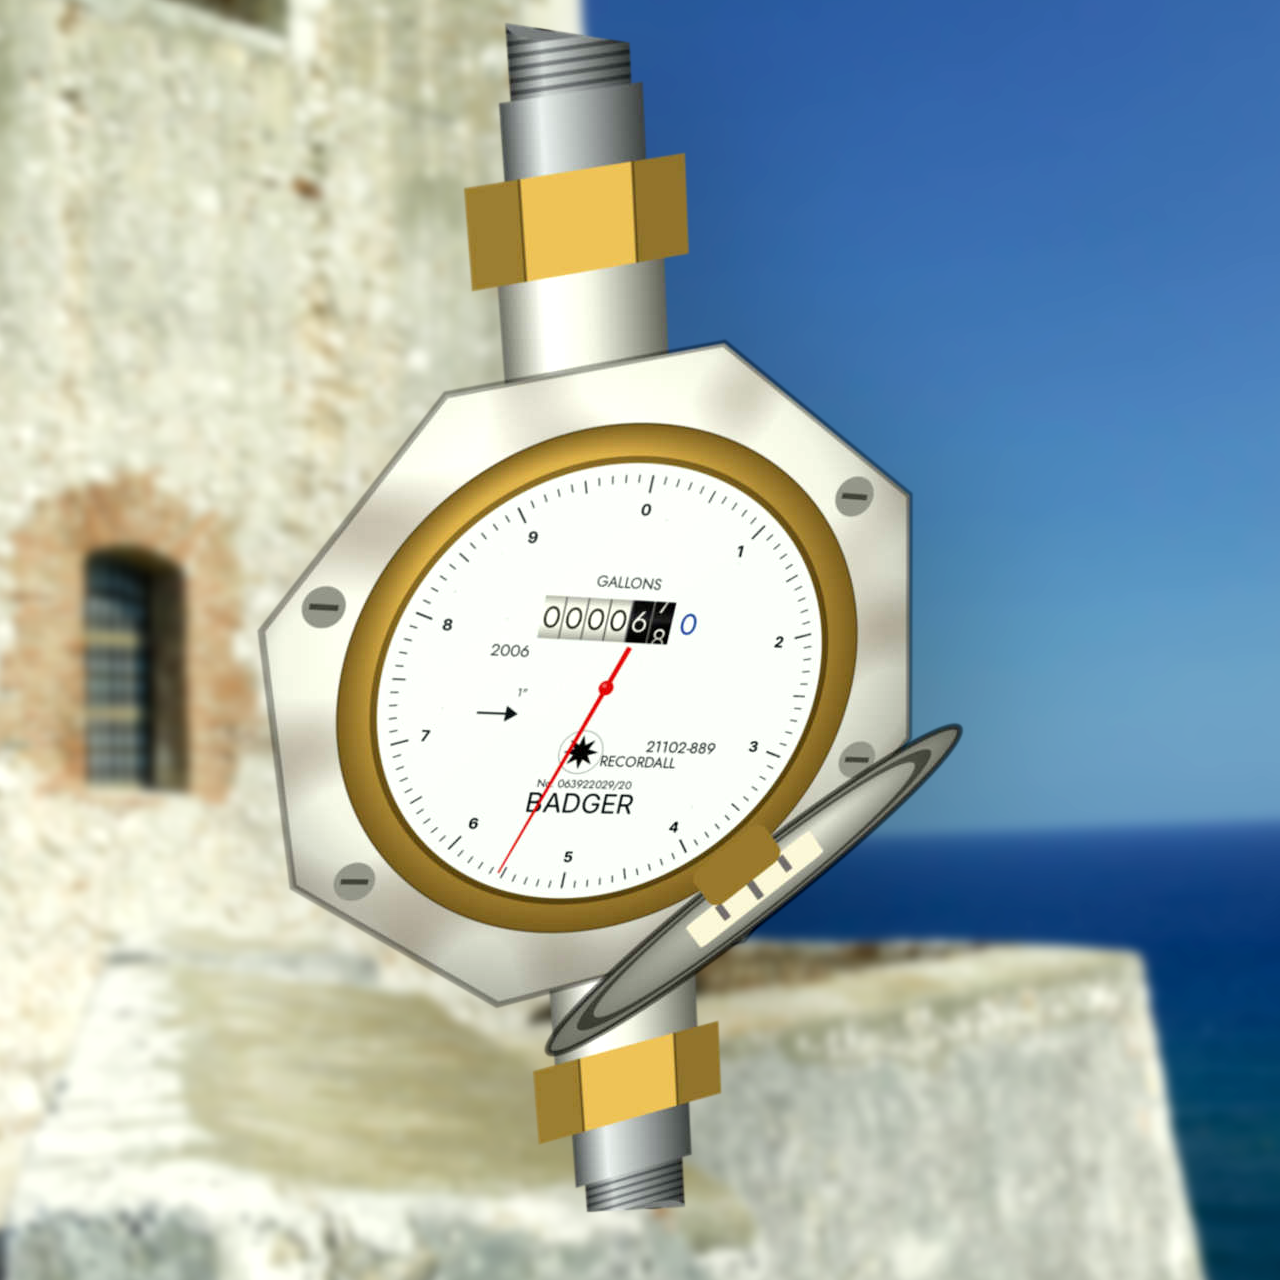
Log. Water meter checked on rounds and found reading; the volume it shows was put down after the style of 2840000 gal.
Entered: 675.5 gal
